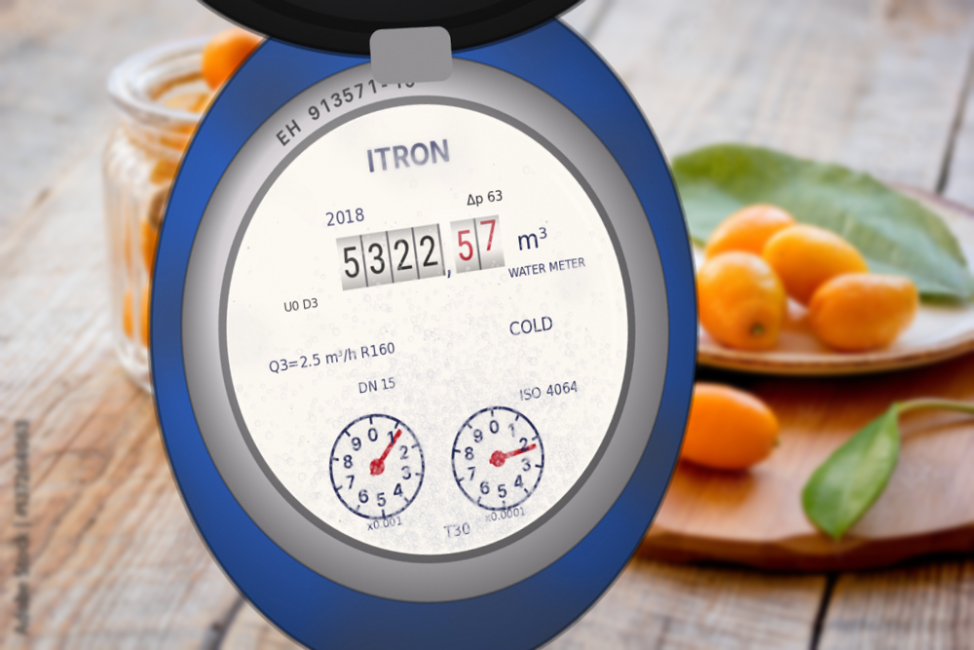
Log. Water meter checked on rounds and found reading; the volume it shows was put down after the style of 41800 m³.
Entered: 5322.5712 m³
